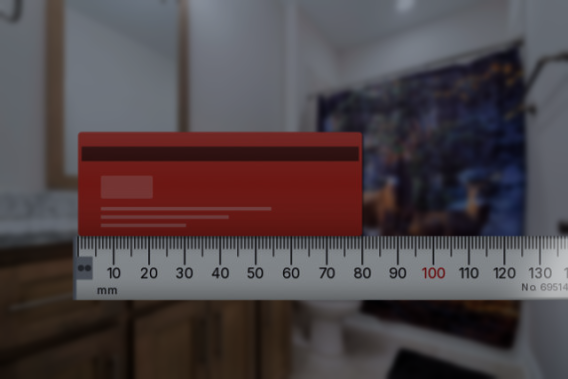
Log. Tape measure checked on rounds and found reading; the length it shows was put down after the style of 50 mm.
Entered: 80 mm
